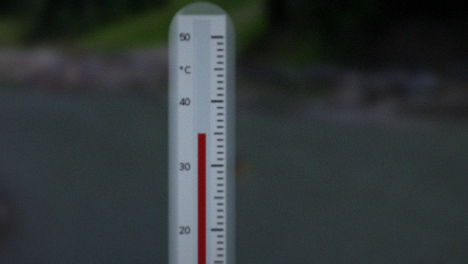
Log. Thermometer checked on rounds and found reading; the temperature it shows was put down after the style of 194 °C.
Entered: 35 °C
